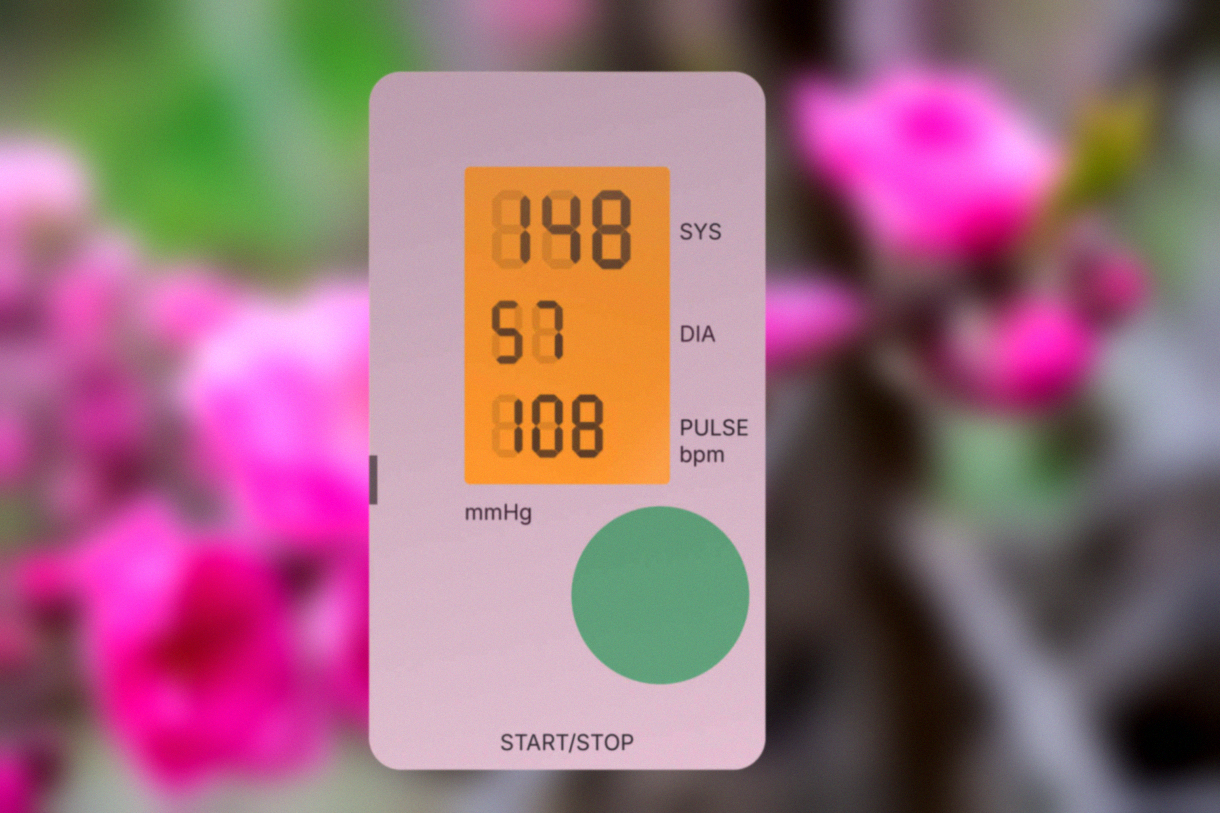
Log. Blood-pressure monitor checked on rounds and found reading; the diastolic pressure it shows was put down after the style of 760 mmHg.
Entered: 57 mmHg
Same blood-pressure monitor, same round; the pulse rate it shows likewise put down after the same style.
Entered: 108 bpm
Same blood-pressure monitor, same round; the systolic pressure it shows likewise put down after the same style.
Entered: 148 mmHg
